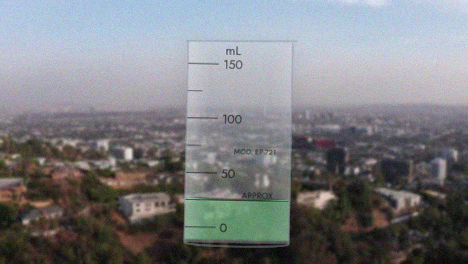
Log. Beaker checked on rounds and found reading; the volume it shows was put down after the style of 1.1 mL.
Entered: 25 mL
